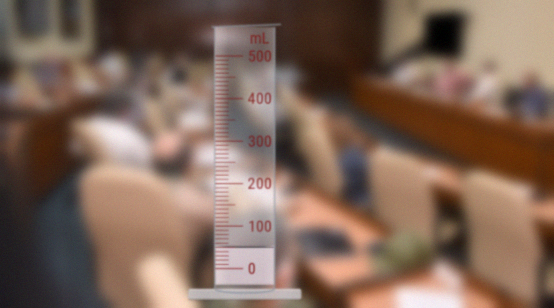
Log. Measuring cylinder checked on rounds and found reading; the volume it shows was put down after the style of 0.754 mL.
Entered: 50 mL
